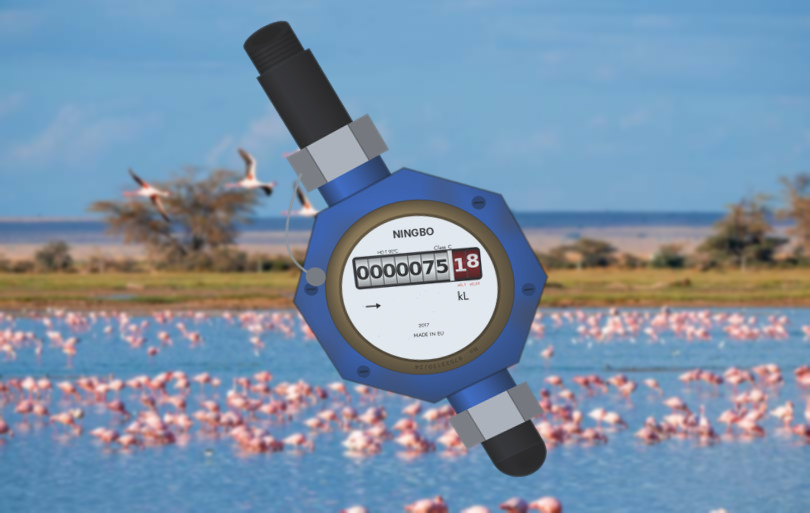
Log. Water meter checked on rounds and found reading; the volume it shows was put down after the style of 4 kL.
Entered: 75.18 kL
